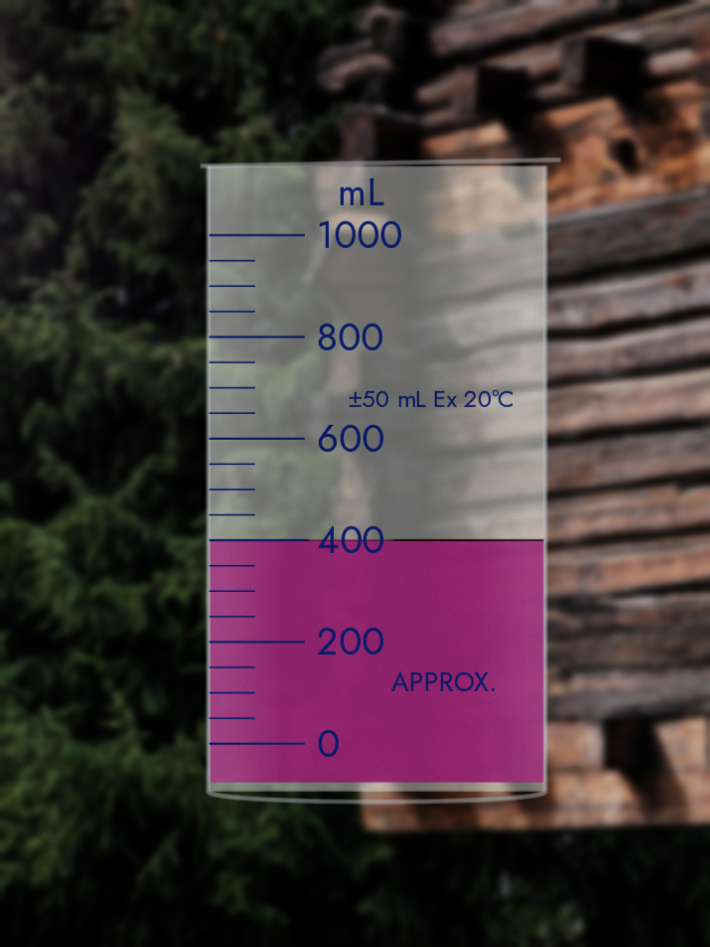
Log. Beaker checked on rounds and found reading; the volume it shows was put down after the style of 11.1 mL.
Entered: 400 mL
